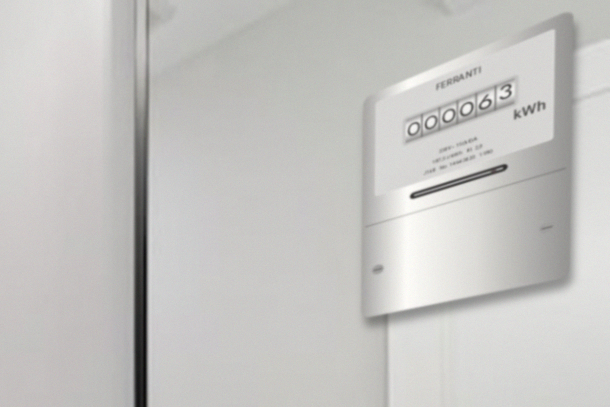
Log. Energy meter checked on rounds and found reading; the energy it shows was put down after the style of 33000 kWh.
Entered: 63 kWh
